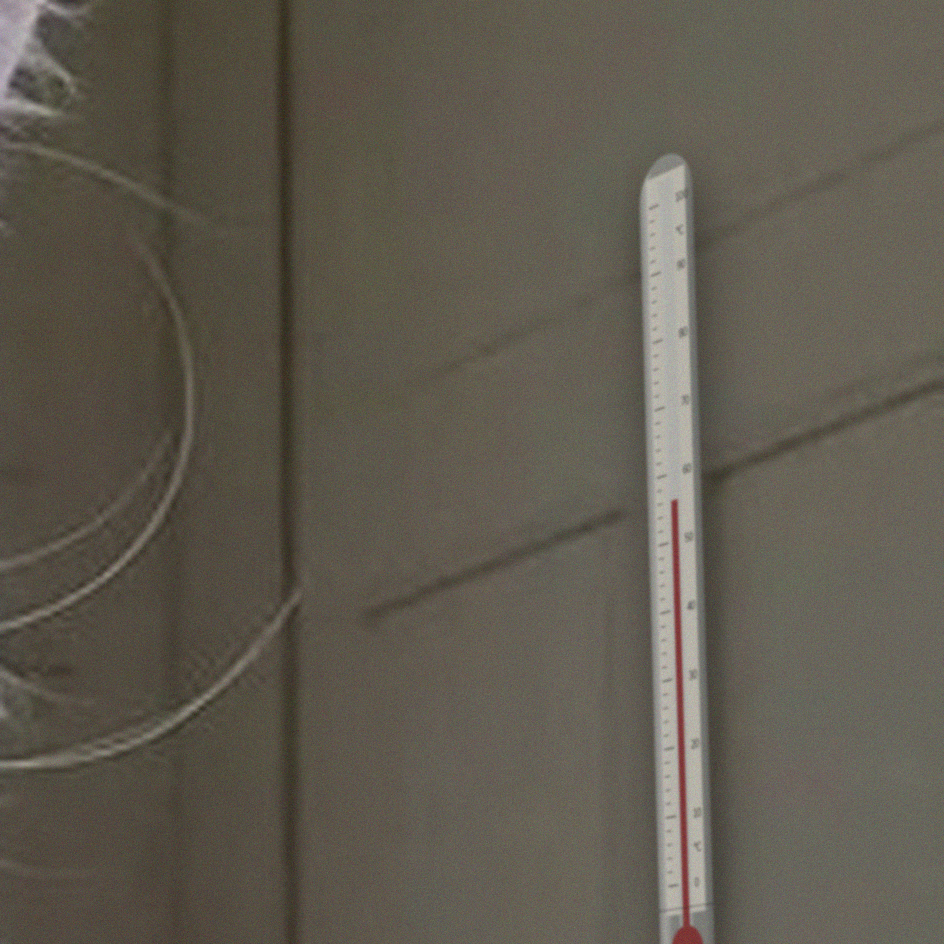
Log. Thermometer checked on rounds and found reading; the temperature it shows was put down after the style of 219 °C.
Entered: 56 °C
